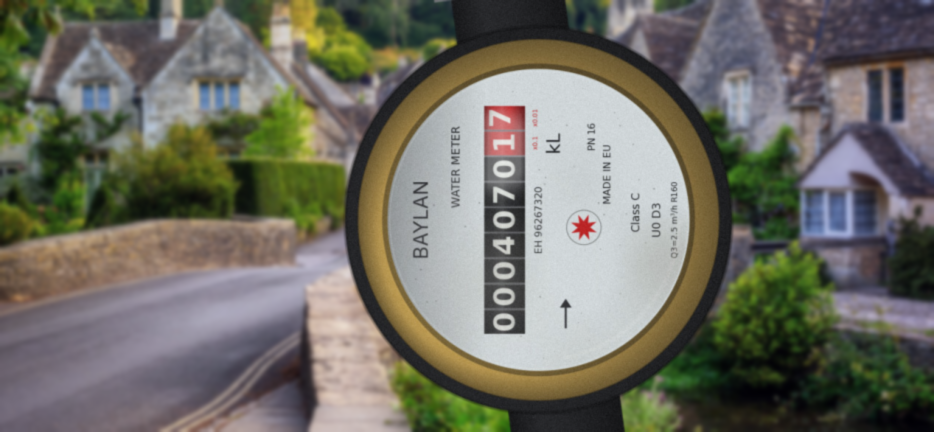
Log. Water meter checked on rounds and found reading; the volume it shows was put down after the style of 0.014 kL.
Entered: 4070.17 kL
